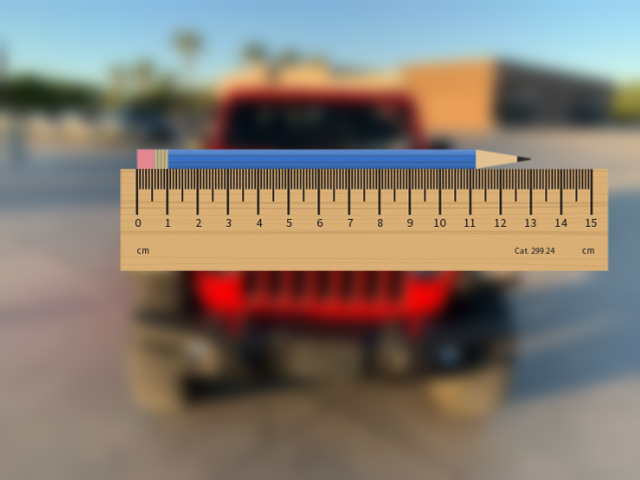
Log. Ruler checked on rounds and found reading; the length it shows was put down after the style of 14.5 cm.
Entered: 13 cm
